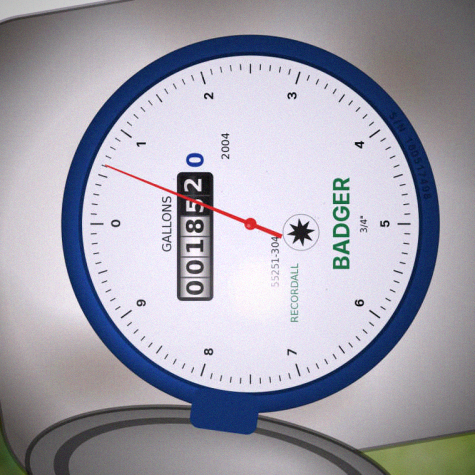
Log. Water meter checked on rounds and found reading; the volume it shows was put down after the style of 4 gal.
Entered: 18520.6 gal
